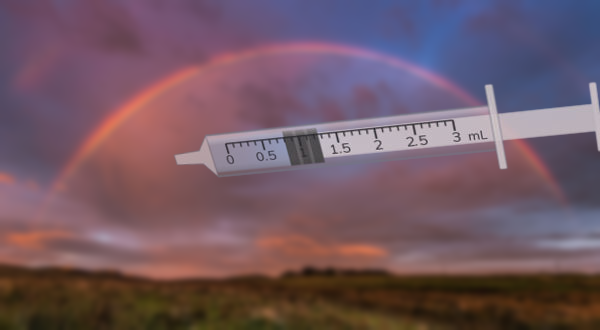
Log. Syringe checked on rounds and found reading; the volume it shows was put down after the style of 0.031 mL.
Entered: 0.8 mL
